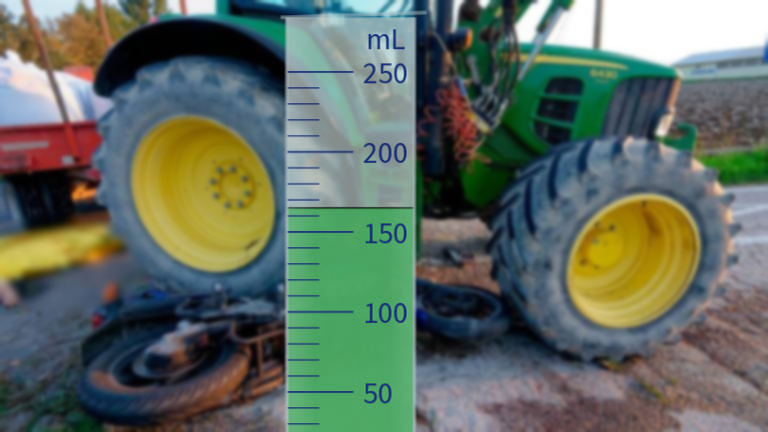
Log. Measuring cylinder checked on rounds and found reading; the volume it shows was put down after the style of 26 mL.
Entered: 165 mL
